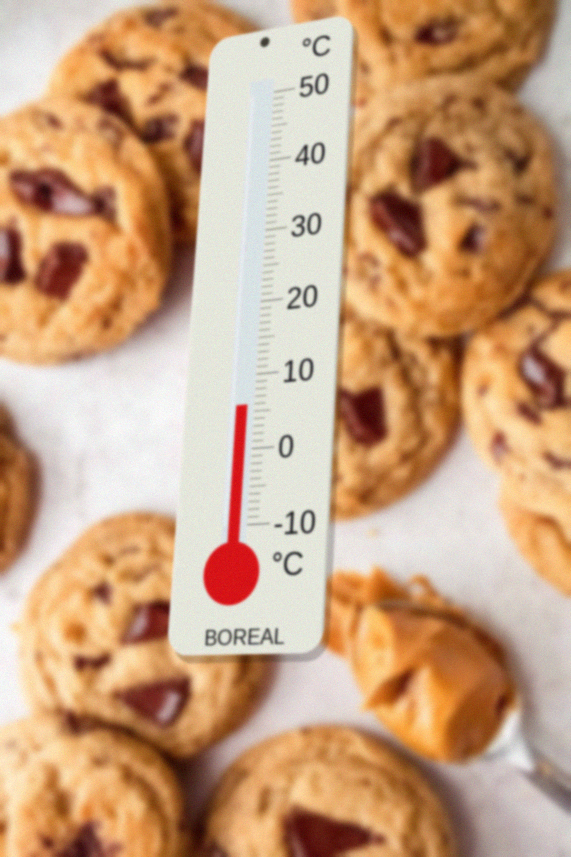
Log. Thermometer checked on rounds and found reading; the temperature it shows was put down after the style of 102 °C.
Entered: 6 °C
